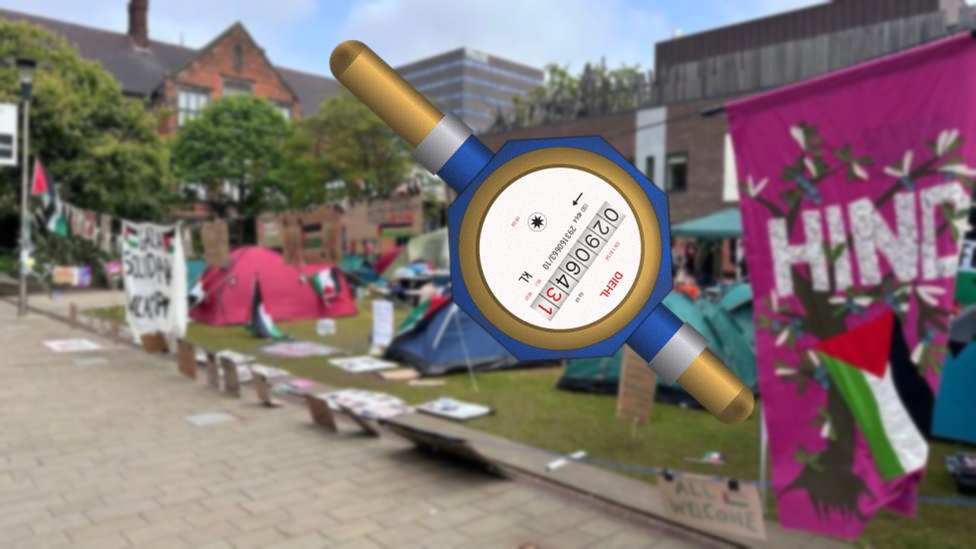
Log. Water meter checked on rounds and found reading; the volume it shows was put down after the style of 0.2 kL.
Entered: 29064.31 kL
